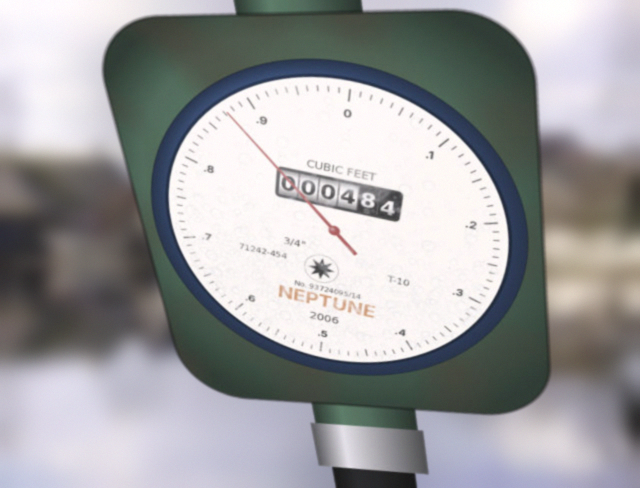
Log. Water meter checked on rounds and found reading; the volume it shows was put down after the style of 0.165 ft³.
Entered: 483.87 ft³
